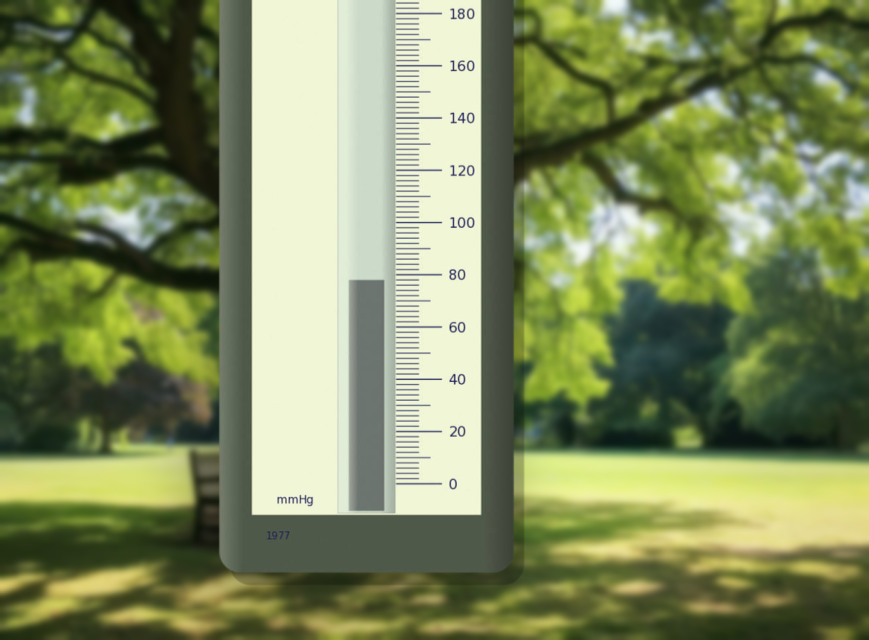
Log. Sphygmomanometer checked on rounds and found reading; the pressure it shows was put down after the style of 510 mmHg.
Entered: 78 mmHg
